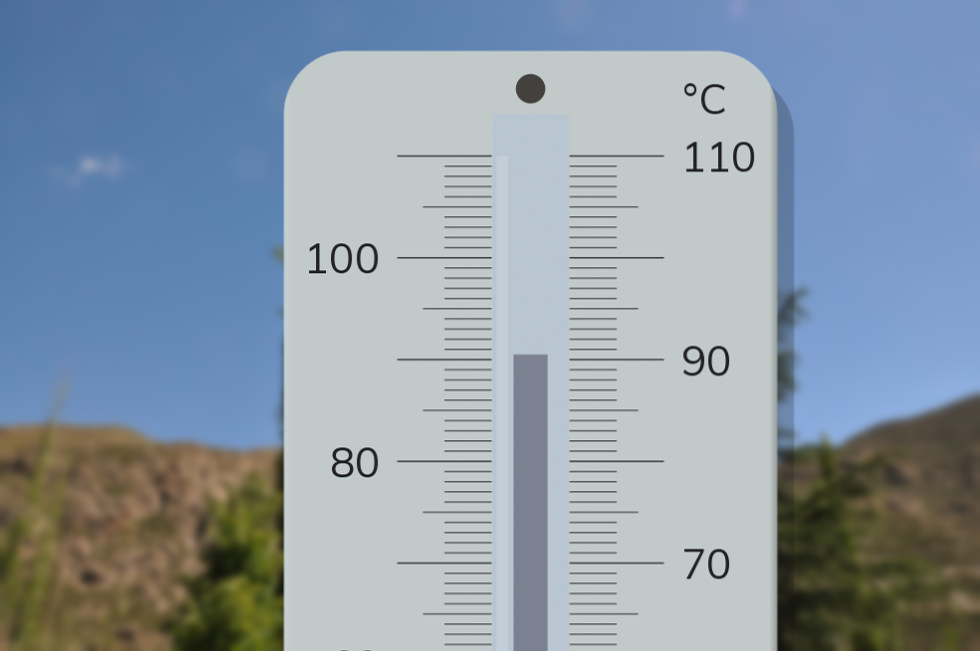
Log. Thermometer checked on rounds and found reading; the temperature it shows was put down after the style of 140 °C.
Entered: 90.5 °C
